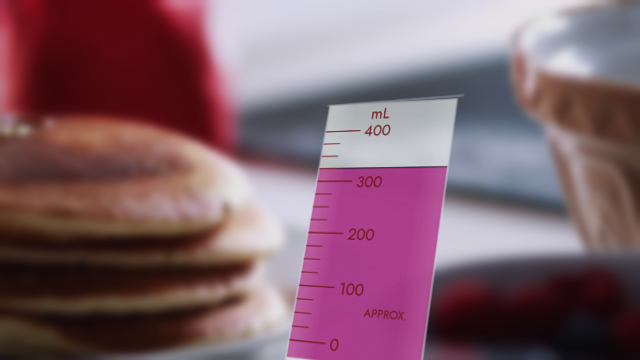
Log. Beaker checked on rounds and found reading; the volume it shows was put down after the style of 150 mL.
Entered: 325 mL
